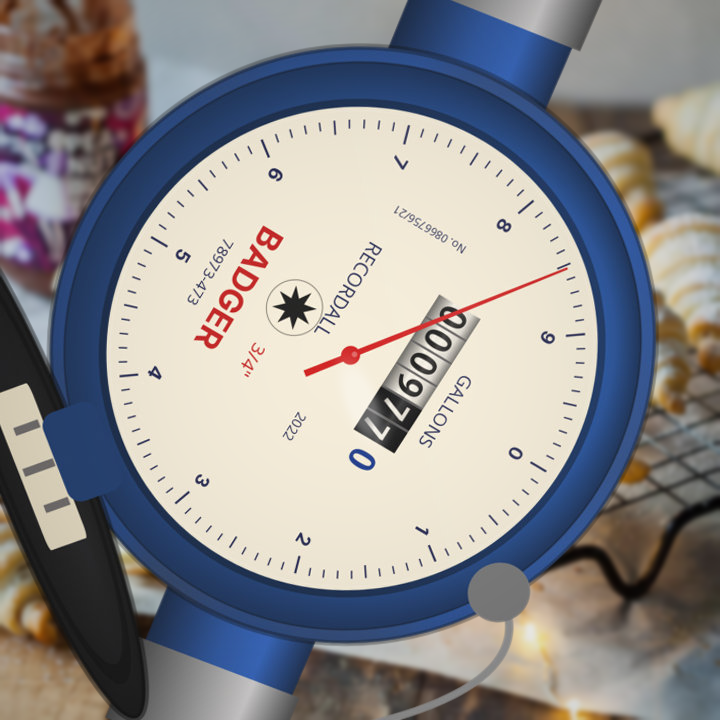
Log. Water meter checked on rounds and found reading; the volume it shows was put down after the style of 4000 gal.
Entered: 9768.5 gal
